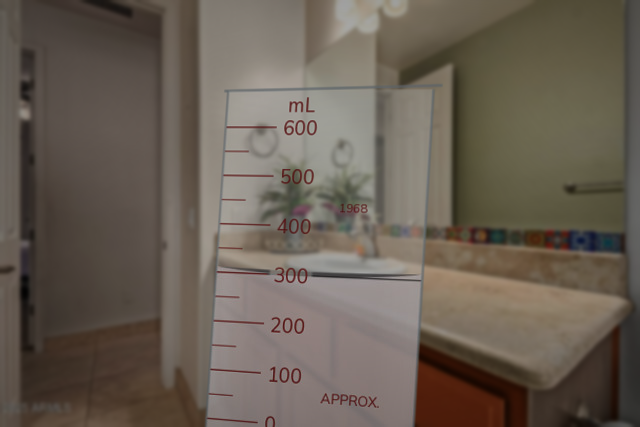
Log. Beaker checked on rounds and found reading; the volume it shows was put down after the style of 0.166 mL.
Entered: 300 mL
